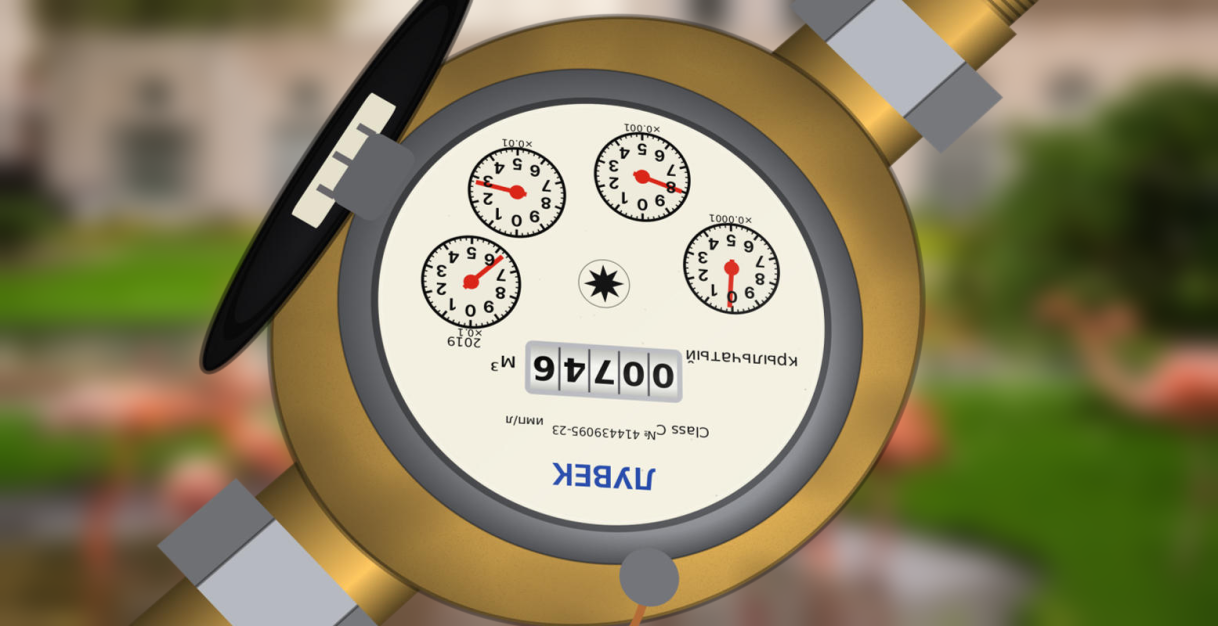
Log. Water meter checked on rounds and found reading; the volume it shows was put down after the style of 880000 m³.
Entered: 746.6280 m³
